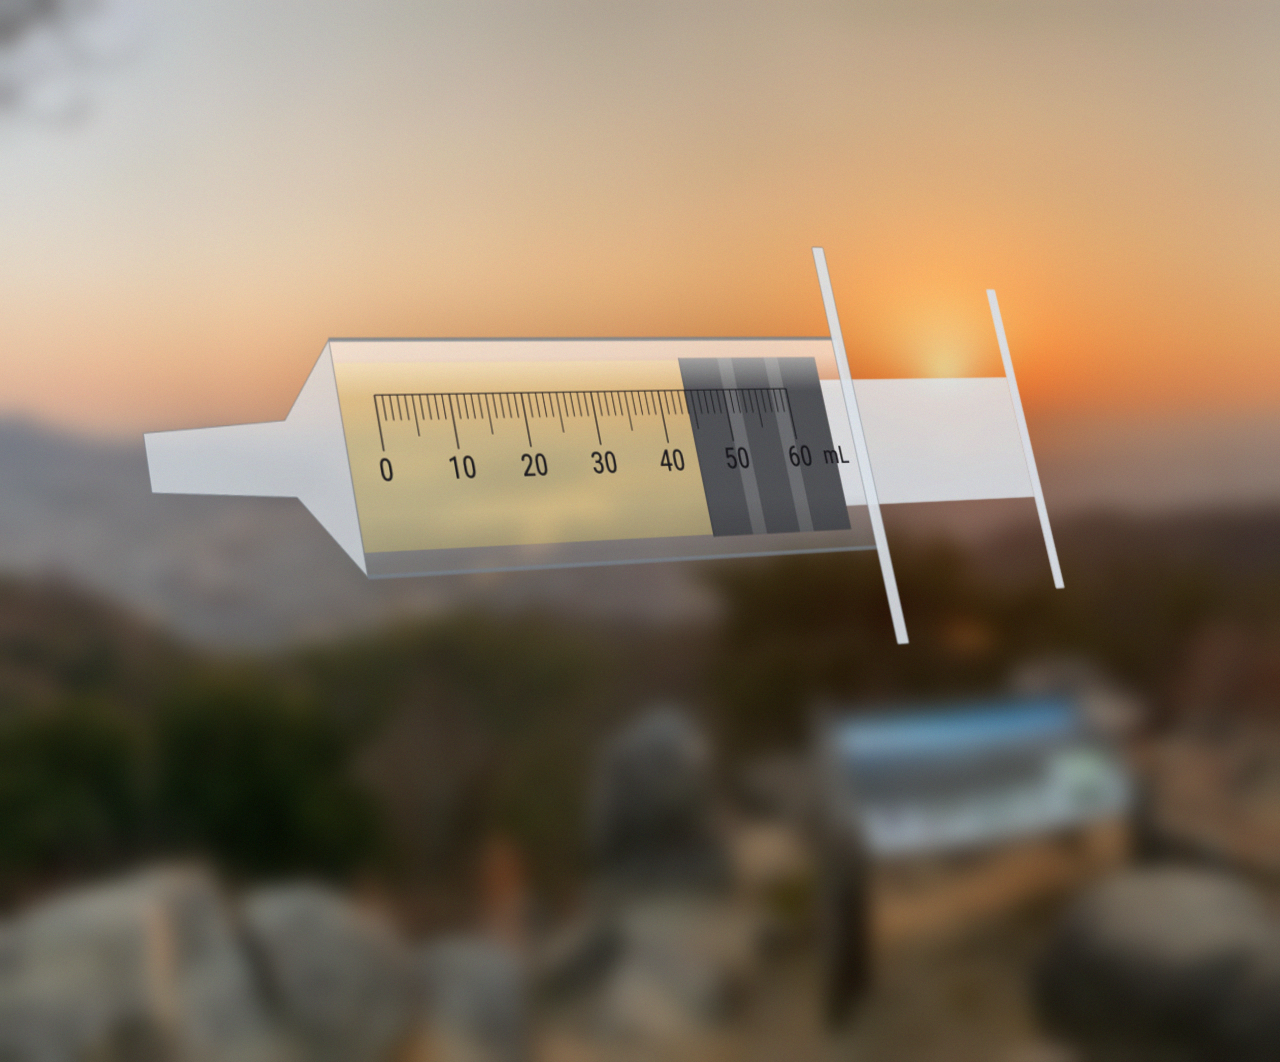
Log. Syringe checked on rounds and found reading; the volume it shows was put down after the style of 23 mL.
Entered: 44 mL
